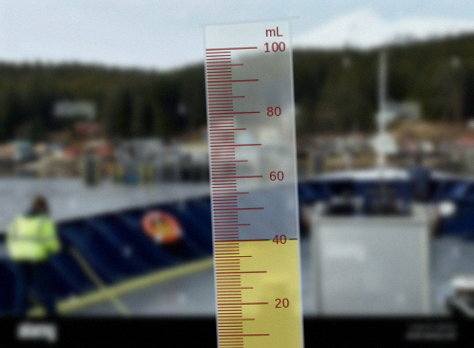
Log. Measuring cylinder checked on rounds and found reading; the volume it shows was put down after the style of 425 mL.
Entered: 40 mL
